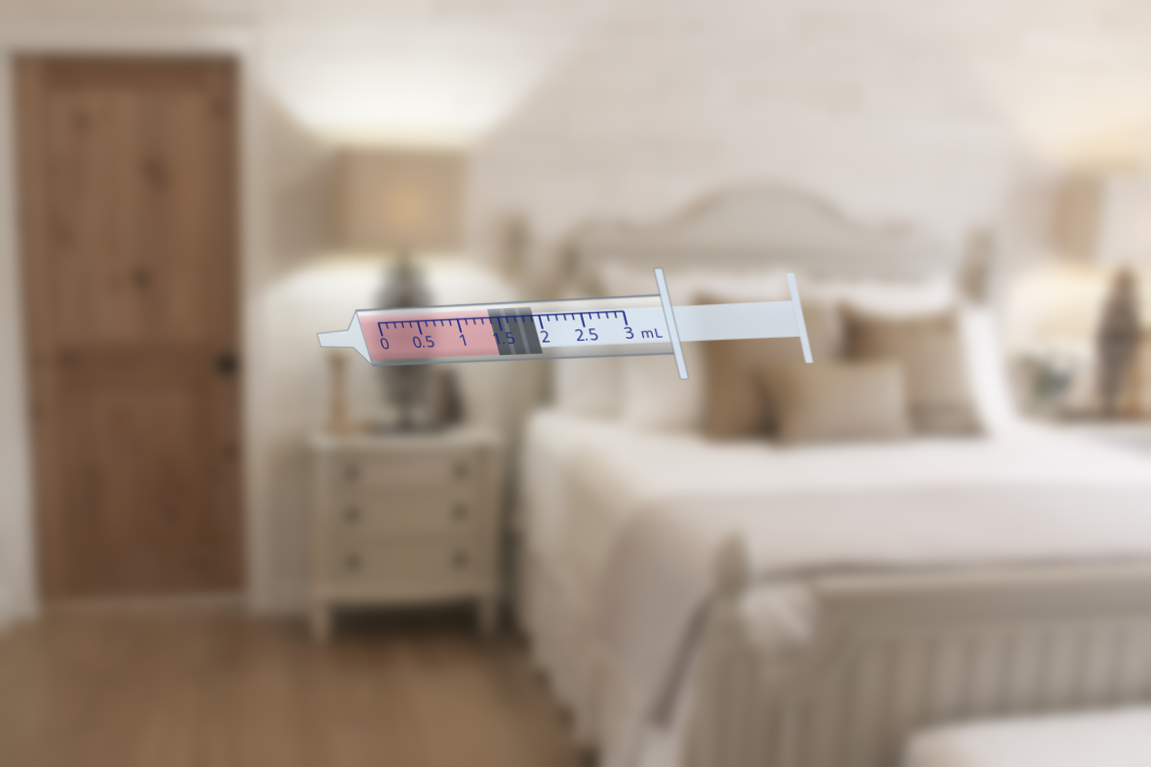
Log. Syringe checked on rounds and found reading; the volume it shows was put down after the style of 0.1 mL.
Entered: 1.4 mL
